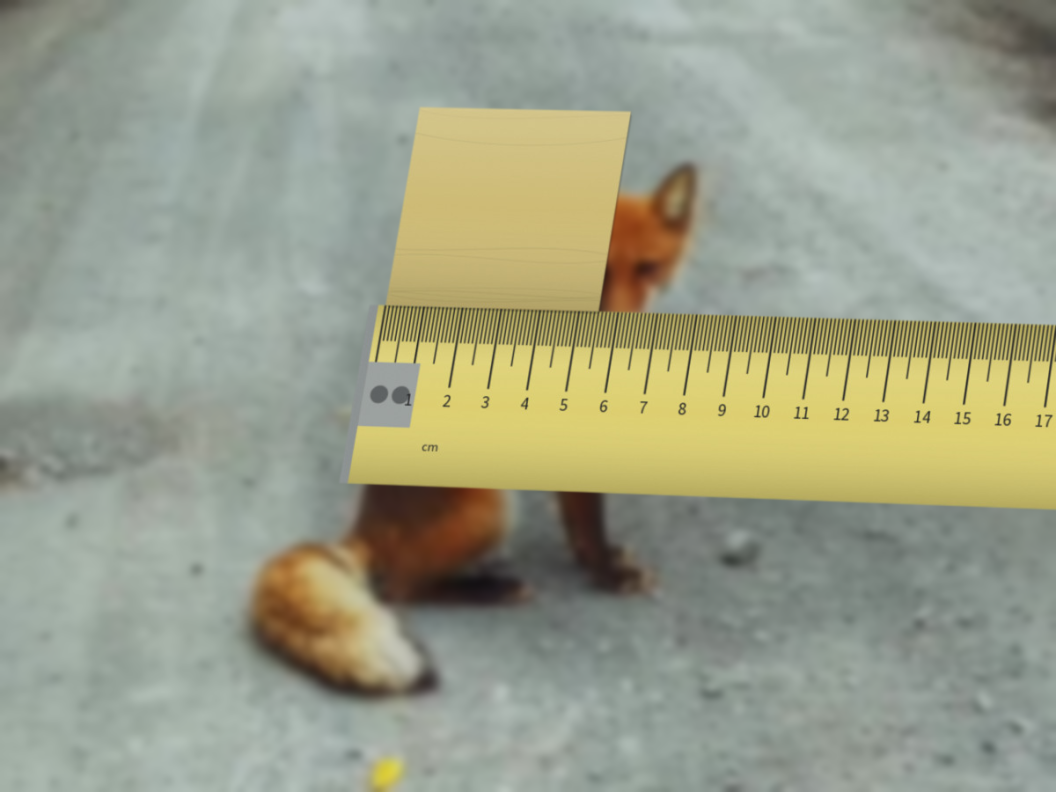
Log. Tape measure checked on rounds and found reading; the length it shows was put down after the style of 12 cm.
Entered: 5.5 cm
